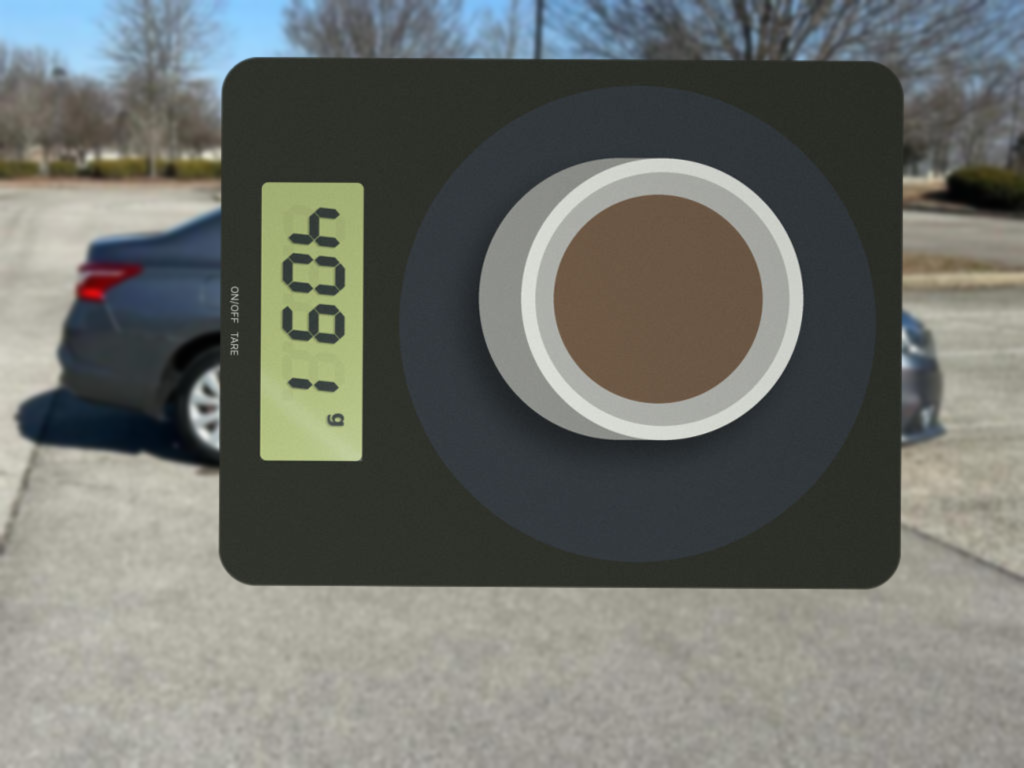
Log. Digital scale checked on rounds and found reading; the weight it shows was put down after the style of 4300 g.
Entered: 4091 g
